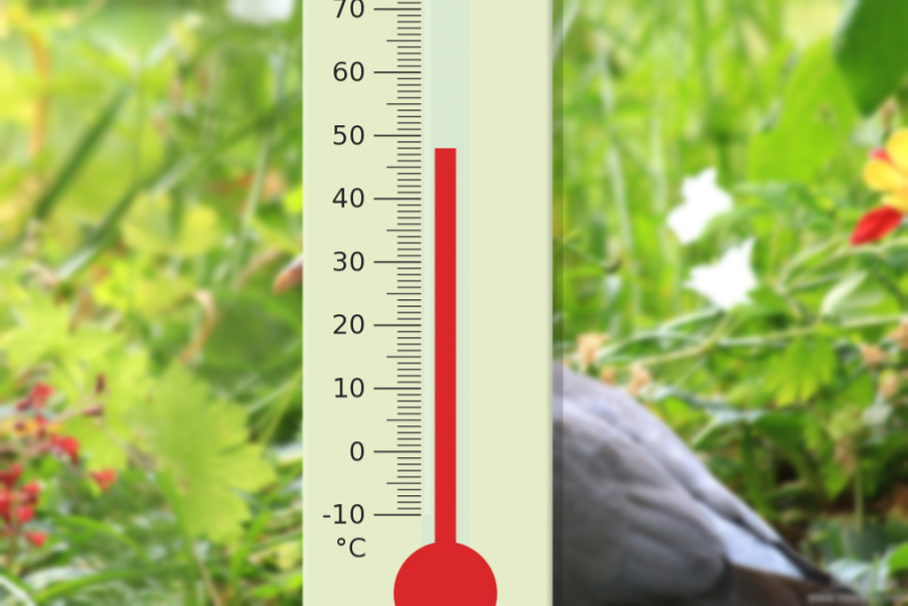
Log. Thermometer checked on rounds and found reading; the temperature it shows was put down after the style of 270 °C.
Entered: 48 °C
